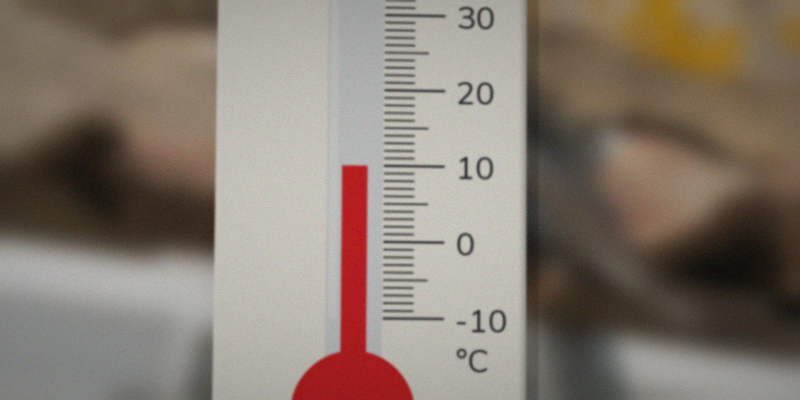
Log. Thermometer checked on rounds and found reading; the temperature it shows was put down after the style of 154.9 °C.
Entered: 10 °C
